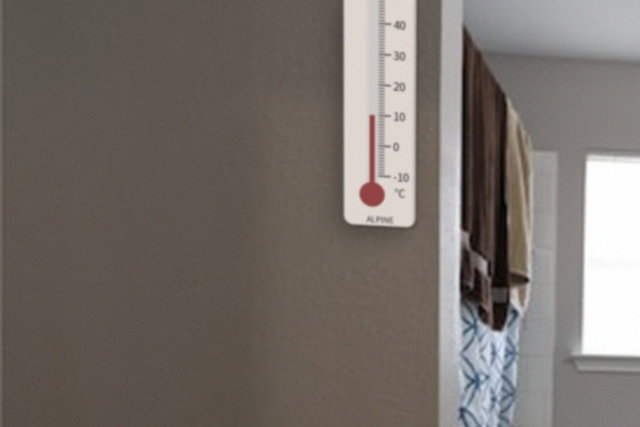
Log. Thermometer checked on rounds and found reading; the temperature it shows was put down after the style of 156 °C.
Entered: 10 °C
